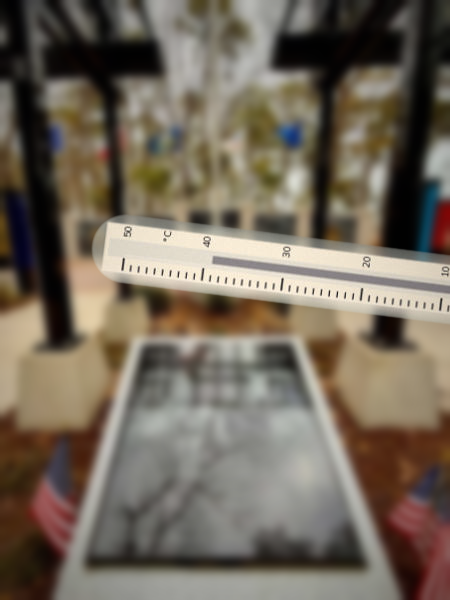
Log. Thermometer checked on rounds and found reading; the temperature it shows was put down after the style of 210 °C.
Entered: 39 °C
